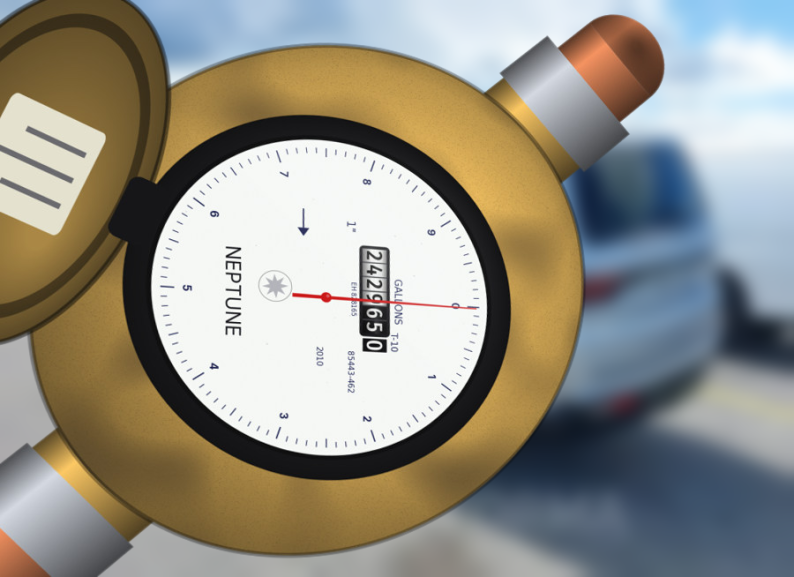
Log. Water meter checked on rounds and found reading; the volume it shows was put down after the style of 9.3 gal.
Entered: 2429650.0 gal
